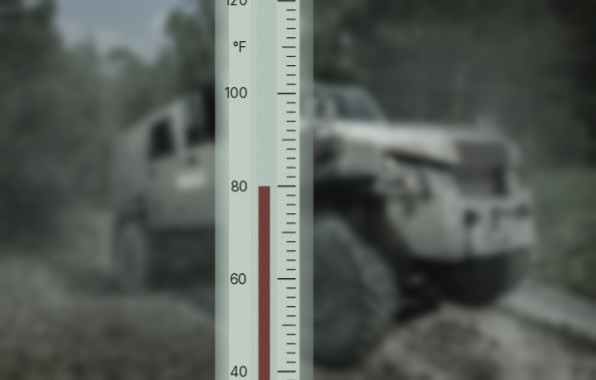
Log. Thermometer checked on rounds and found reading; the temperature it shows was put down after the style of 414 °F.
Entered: 80 °F
